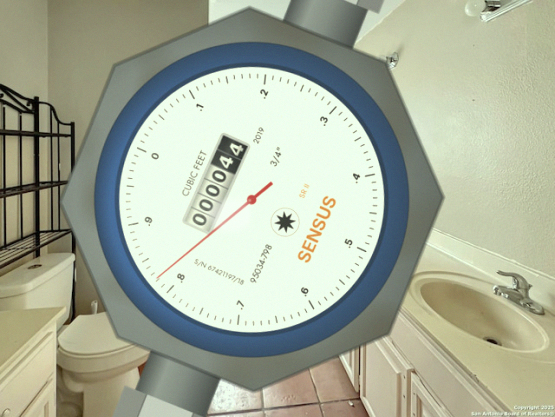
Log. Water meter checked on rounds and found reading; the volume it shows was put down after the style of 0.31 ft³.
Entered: 43.82 ft³
